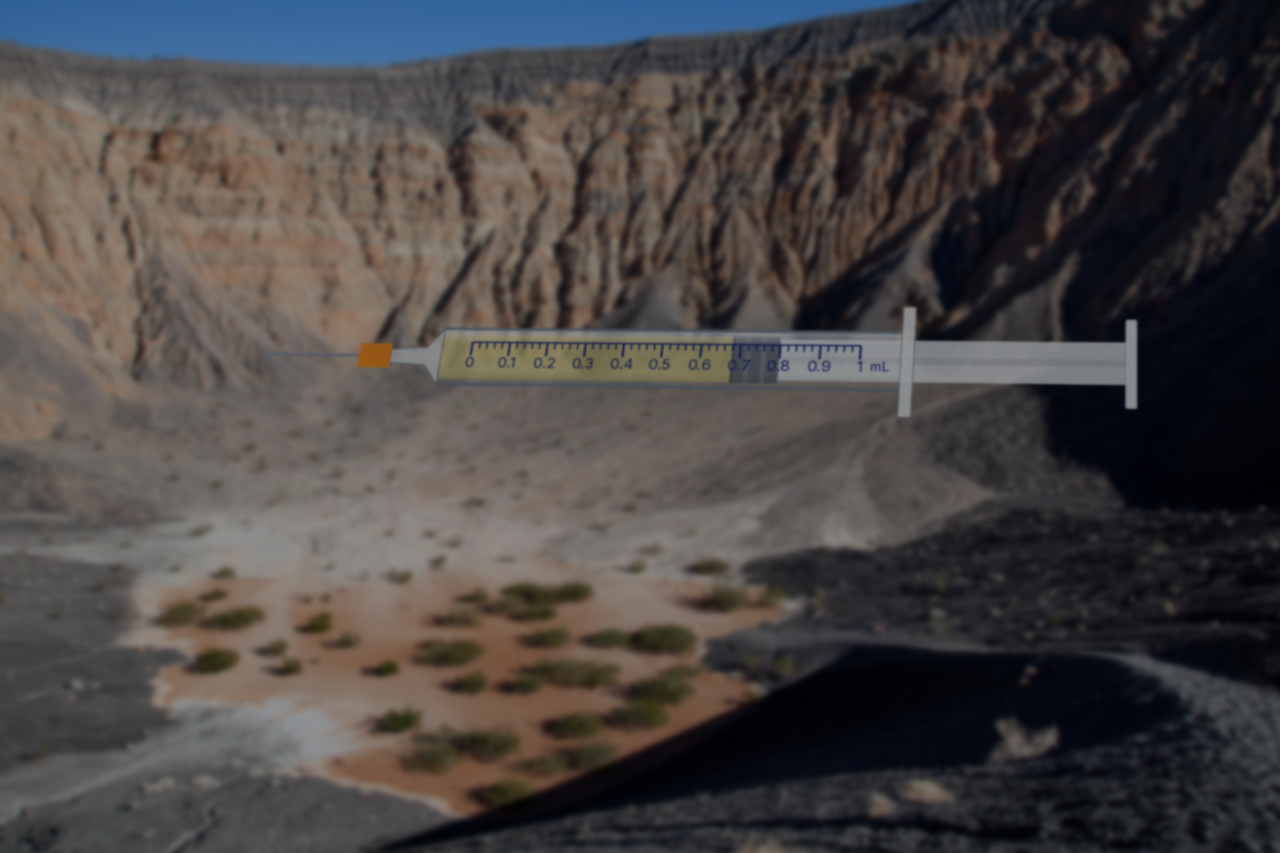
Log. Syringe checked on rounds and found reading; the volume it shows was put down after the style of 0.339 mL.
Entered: 0.68 mL
